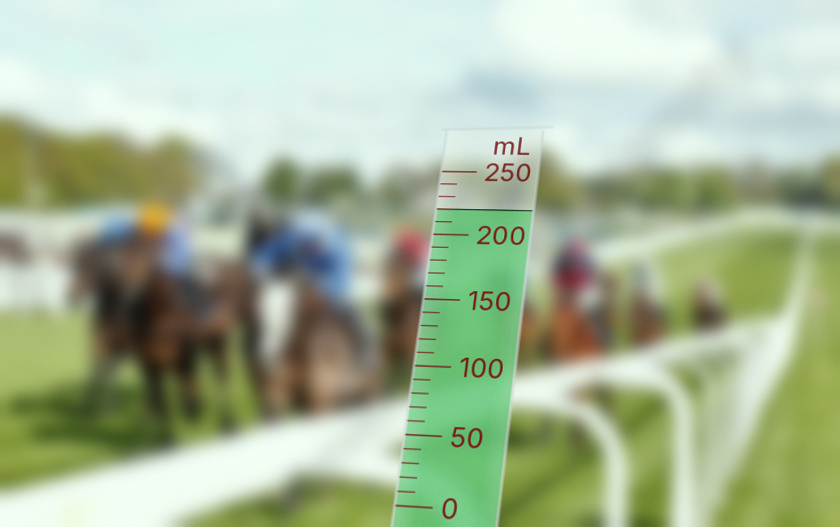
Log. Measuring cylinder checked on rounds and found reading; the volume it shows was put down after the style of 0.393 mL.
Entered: 220 mL
